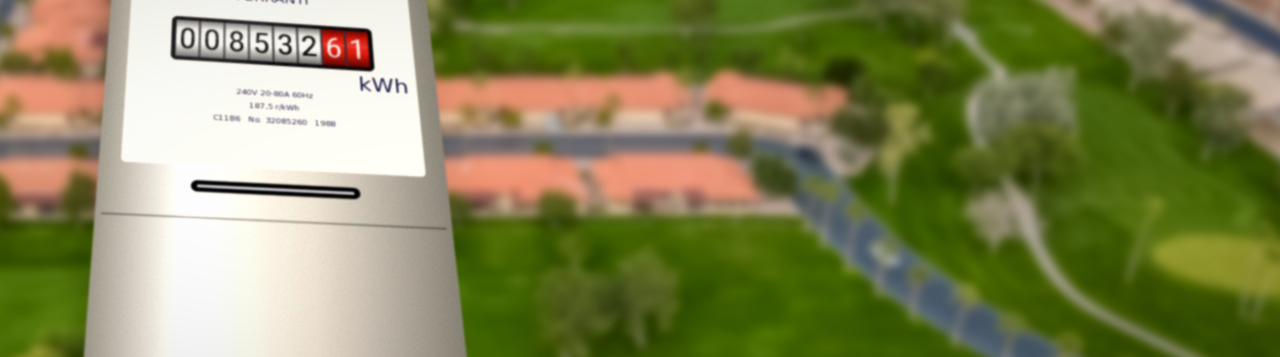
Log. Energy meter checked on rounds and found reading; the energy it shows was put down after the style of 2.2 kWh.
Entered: 8532.61 kWh
